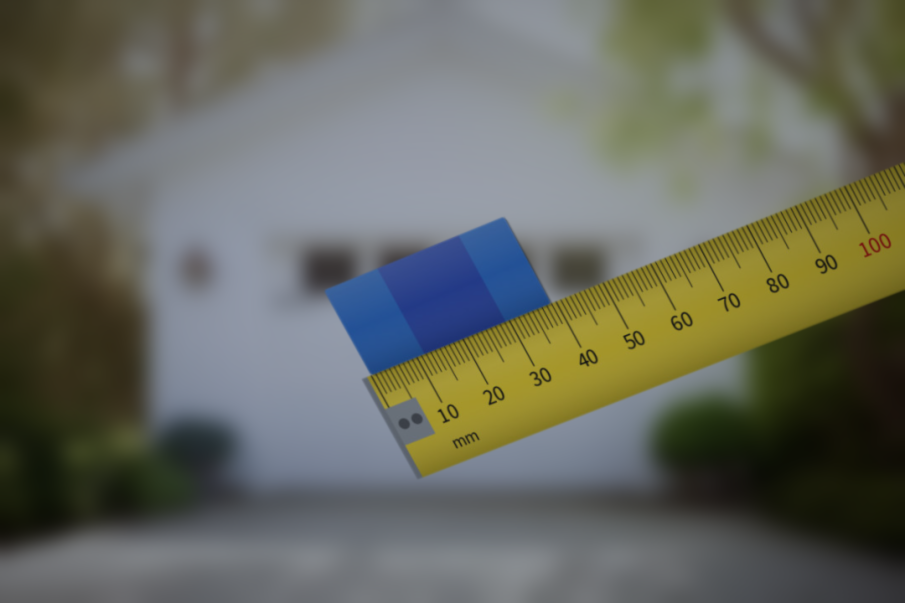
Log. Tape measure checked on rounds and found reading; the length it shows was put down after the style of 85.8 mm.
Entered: 39 mm
